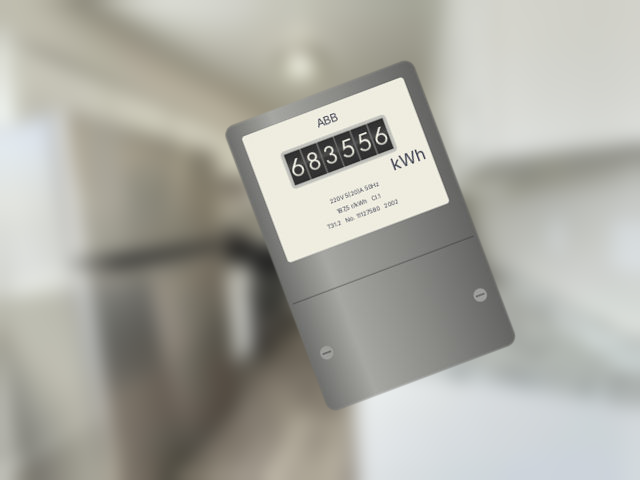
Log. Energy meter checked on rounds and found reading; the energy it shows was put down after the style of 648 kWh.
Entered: 683556 kWh
